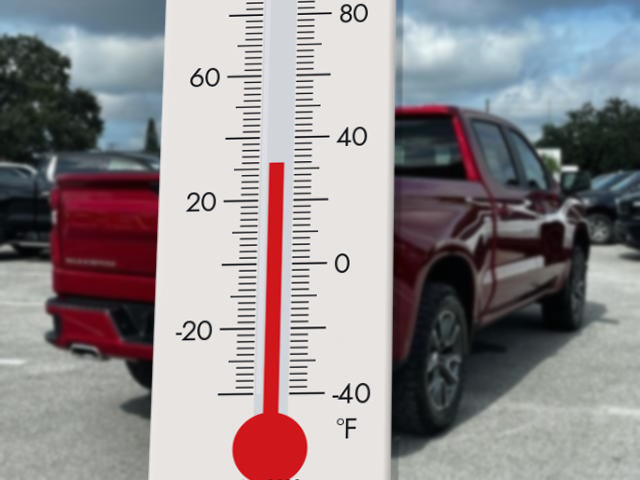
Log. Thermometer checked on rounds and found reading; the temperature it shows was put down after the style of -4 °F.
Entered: 32 °F
